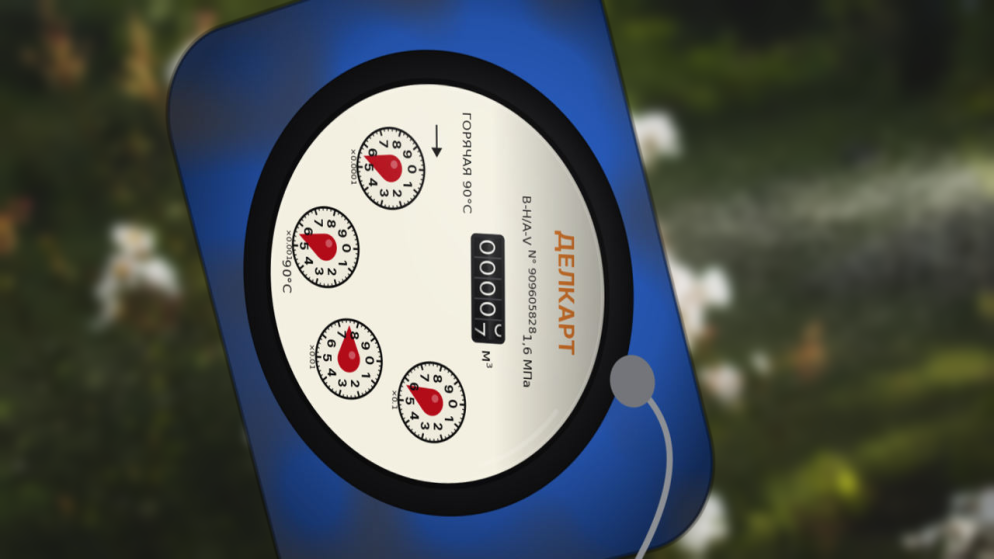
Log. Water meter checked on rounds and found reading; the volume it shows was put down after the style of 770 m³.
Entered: 6.5755 m³
